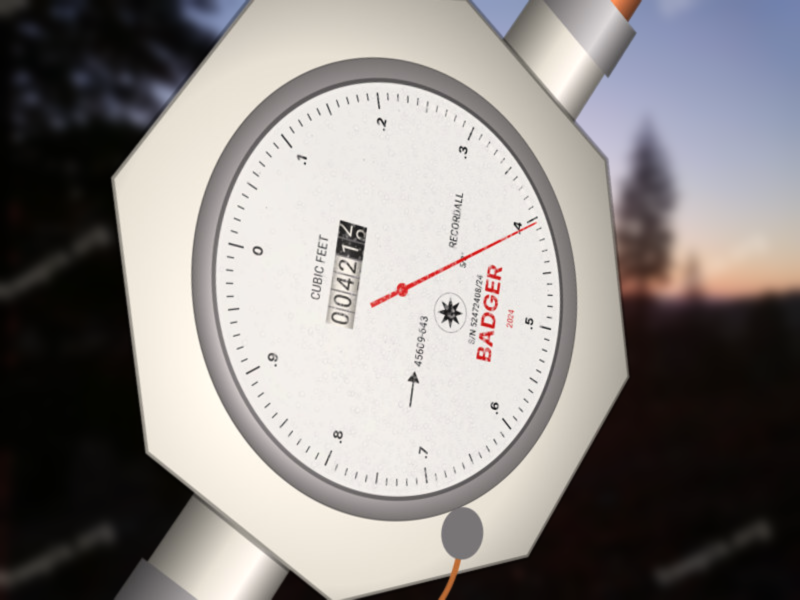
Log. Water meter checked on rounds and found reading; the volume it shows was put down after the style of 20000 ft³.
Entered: 4212.40 ft³
